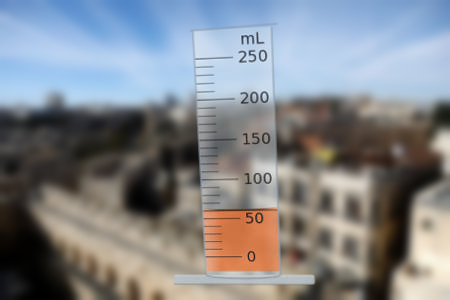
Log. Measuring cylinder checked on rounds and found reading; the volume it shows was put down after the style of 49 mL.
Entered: 60 mL
